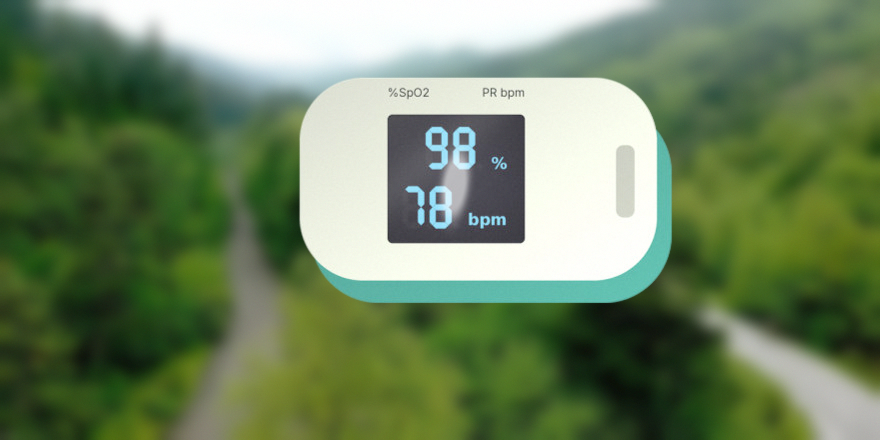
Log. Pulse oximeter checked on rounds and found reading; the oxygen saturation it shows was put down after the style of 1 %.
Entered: 98 %
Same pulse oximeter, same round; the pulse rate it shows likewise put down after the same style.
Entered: 78 bpm
